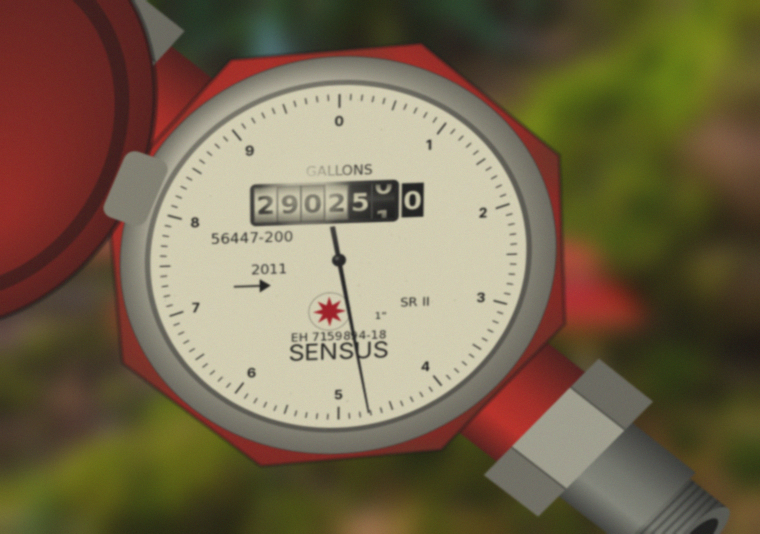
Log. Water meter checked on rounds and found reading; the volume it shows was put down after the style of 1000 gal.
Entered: 2902504.7 gal
